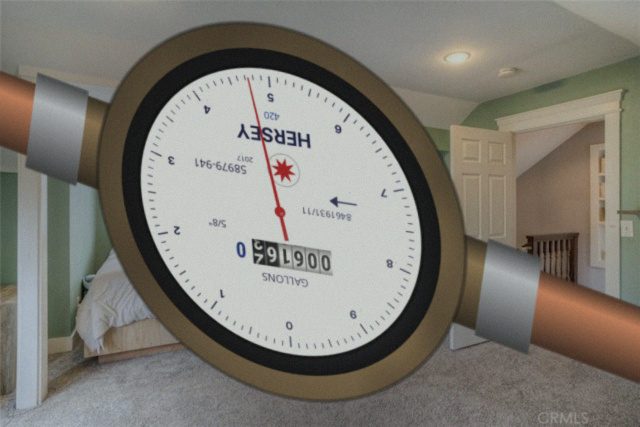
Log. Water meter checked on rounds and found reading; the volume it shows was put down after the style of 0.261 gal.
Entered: 61624.7 gal
